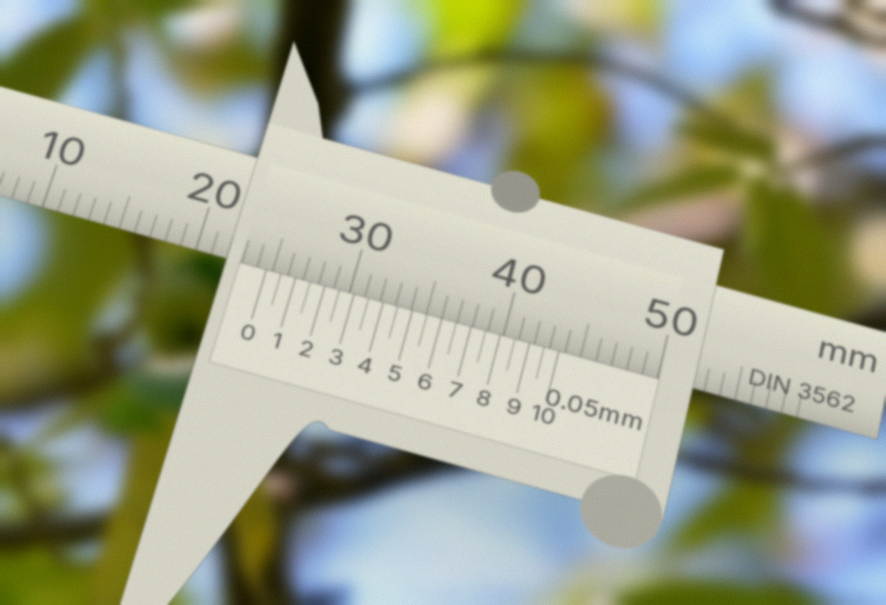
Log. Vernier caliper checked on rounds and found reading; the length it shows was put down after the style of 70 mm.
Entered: 24.6 mm
